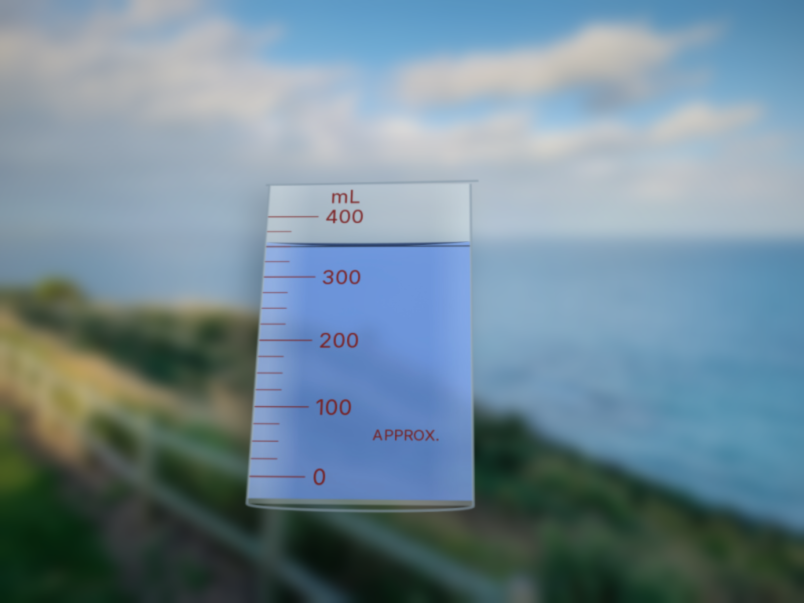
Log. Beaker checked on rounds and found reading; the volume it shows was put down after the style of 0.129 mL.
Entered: 350 mL
